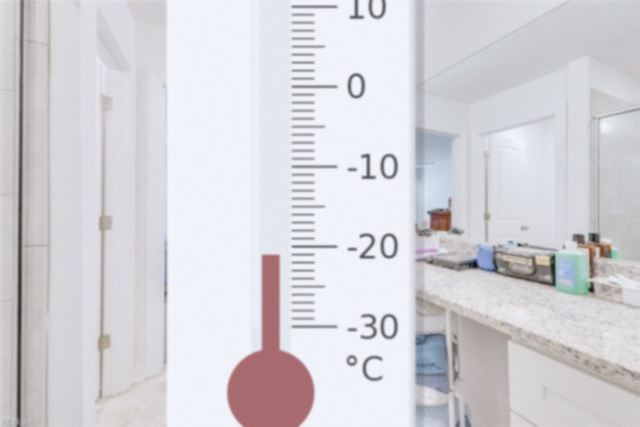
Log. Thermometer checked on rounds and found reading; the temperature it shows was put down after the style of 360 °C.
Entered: -21 °C
